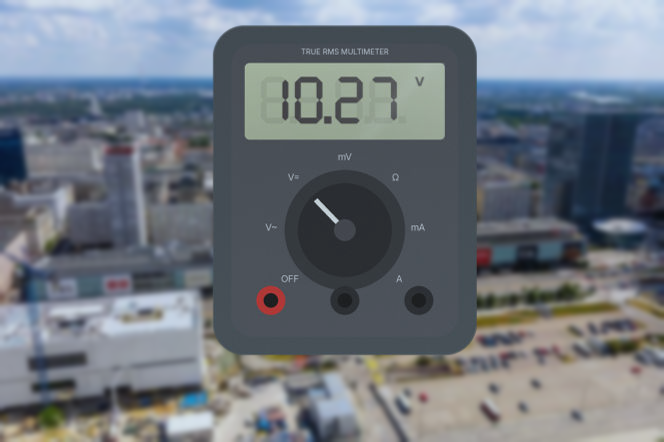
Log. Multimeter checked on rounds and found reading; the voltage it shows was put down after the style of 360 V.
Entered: 10.27 V
